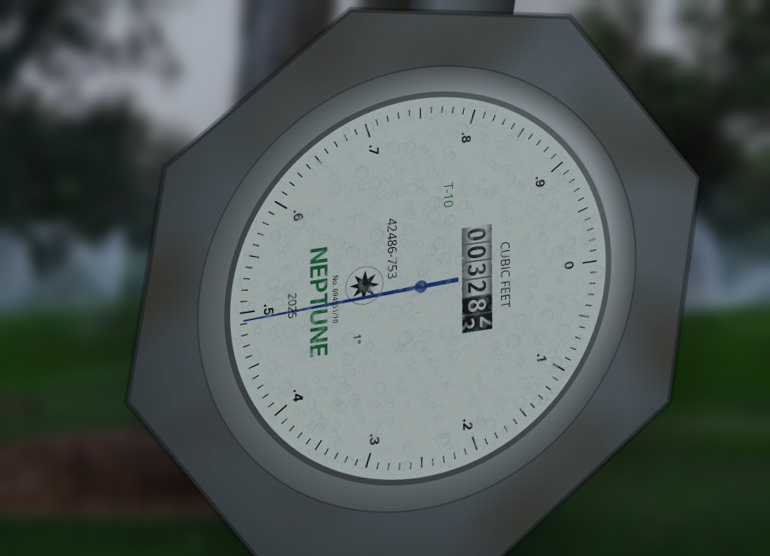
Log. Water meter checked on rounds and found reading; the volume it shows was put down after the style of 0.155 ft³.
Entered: 3282.49 ft³
